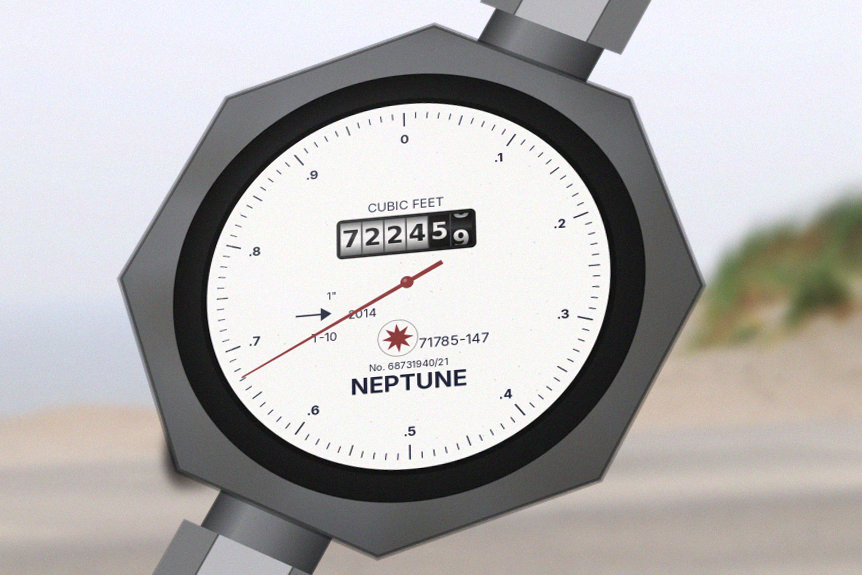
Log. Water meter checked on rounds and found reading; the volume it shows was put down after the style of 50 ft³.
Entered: 722458.67 ft³
